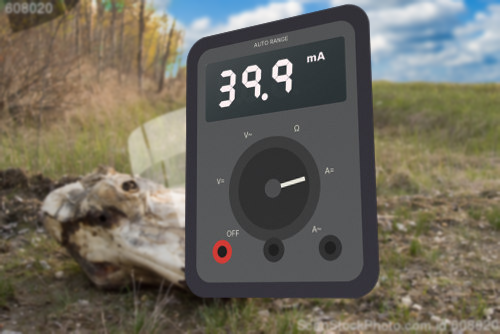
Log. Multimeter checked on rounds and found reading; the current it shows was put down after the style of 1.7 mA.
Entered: 39.9 mA
